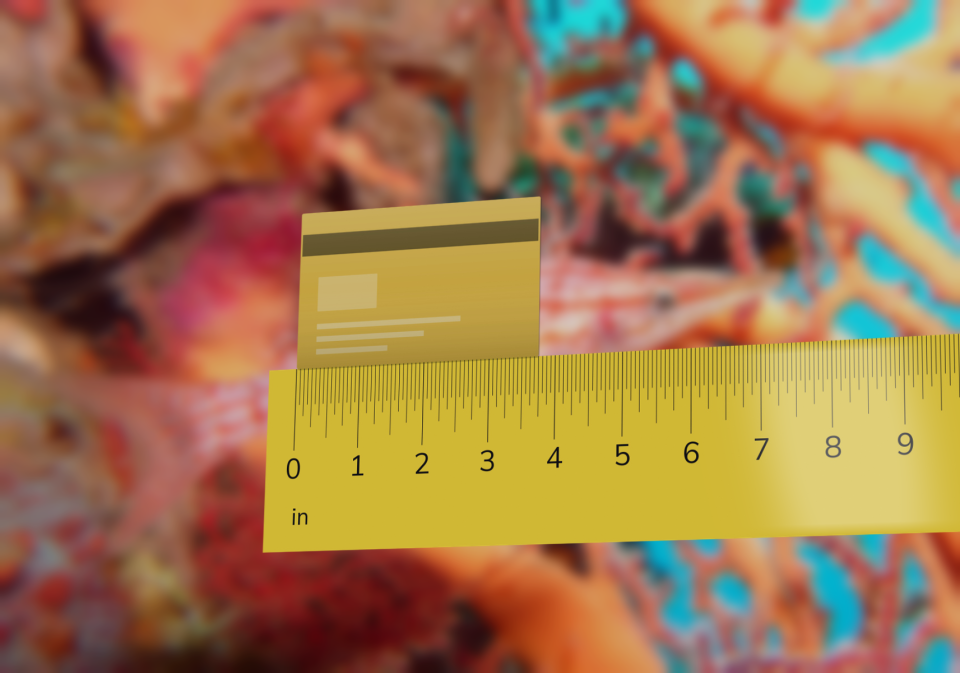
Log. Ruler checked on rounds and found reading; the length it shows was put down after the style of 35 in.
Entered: 3.75 in
